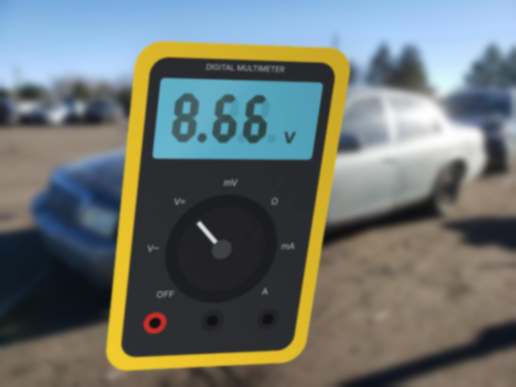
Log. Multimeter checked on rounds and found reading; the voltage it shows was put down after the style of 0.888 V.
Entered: 8.66 V
